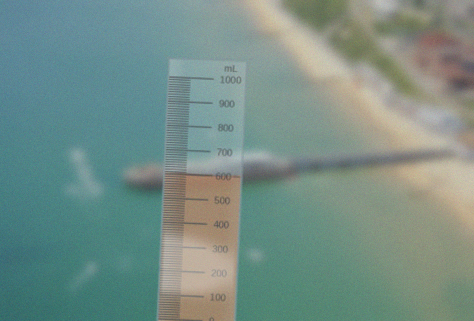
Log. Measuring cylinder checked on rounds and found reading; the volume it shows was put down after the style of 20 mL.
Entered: 600 mL
